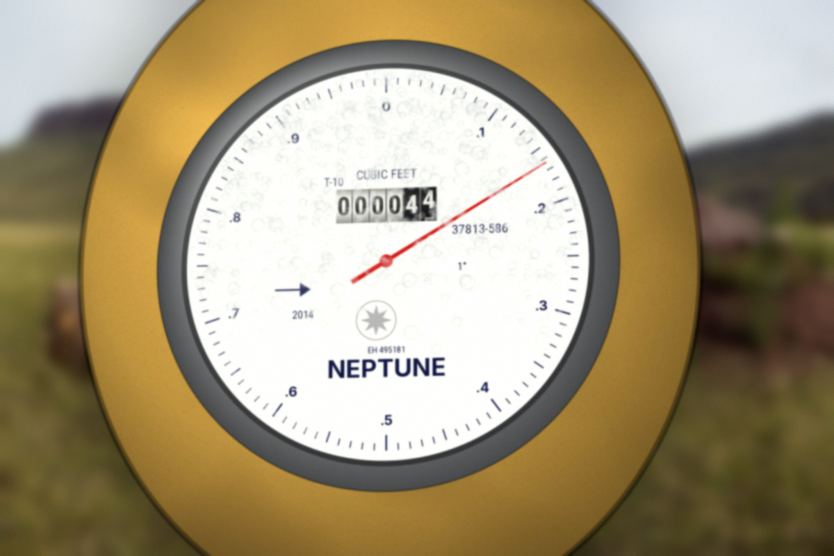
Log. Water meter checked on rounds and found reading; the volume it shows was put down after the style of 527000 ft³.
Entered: 44.16 ft³
